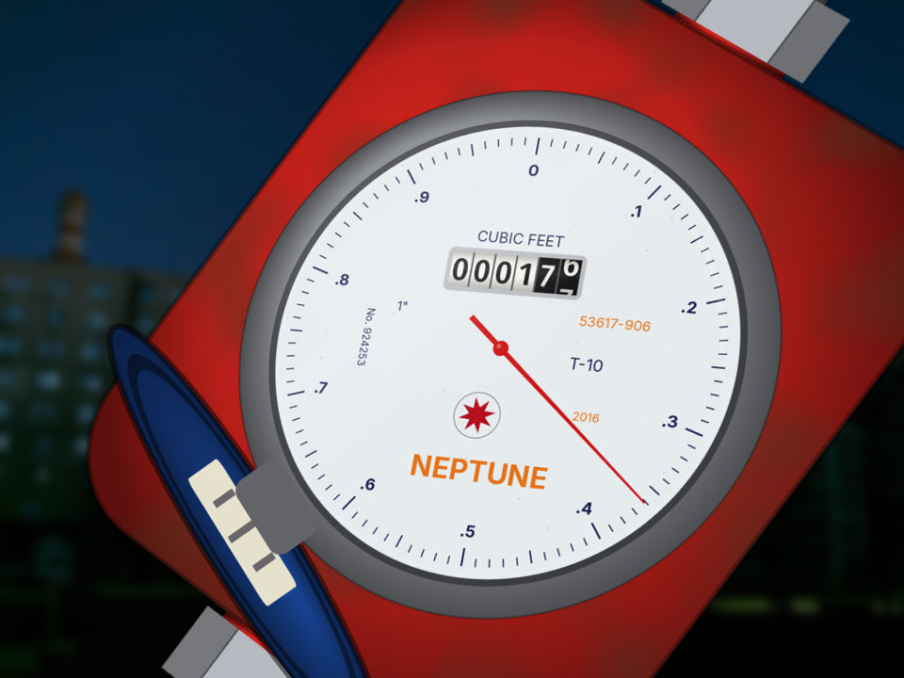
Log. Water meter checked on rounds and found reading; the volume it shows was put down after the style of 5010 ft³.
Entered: 176.36 ft³
